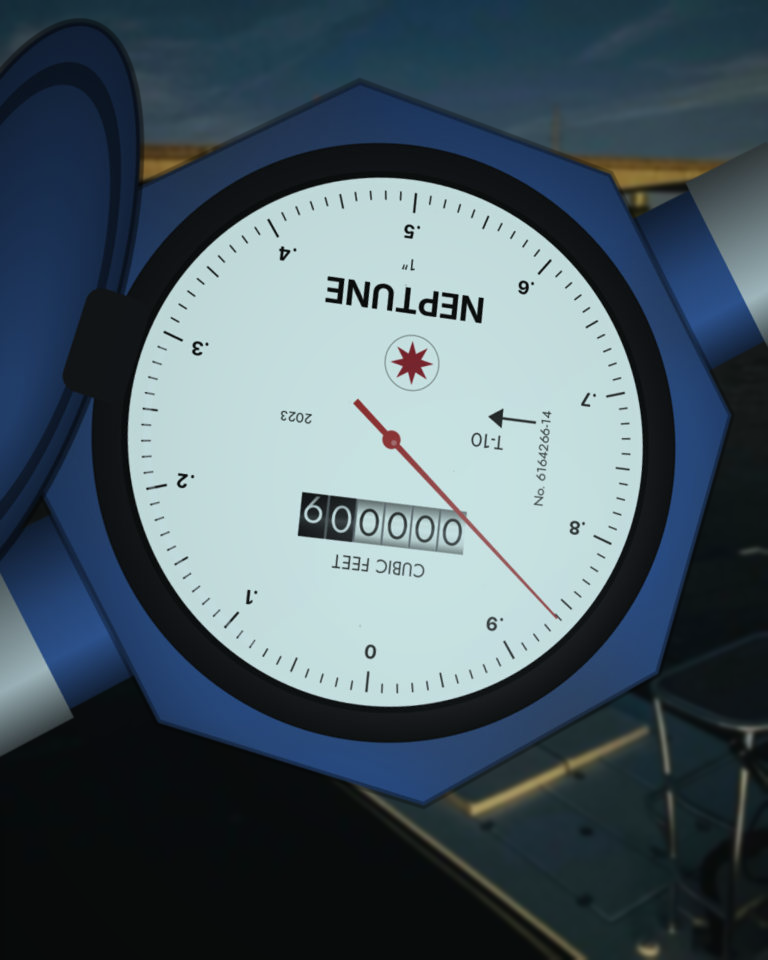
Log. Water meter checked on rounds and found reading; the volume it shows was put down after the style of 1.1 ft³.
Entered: 8.86 ft³
